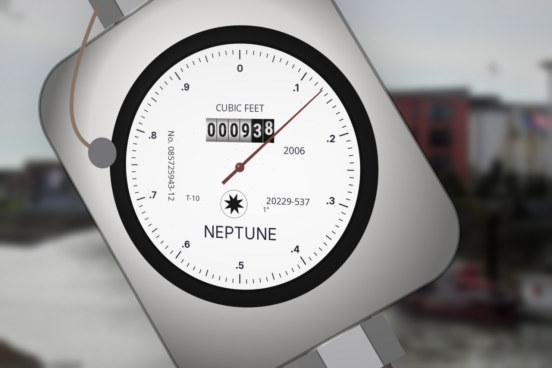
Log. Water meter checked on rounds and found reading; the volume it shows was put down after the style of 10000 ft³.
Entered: 938.13 ft³
